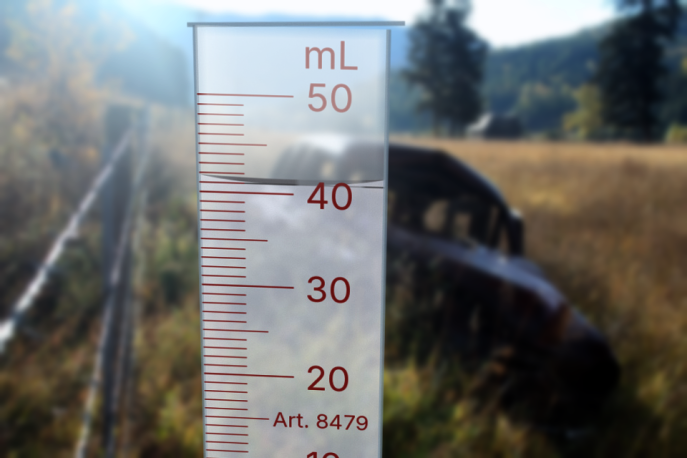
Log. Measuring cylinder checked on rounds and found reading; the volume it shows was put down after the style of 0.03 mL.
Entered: 41 mL
